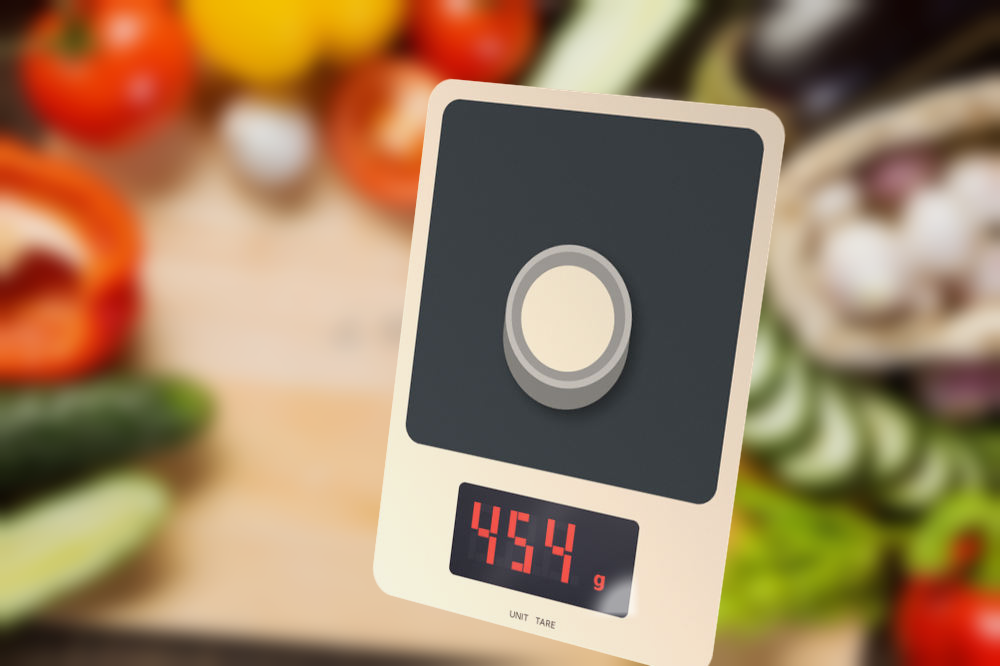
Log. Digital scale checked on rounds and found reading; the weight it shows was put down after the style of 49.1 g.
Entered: 454 g
